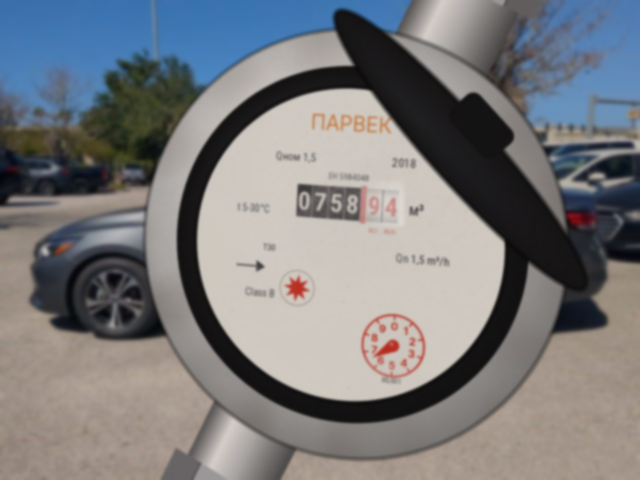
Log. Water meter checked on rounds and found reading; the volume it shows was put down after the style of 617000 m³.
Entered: 758.946 m³
